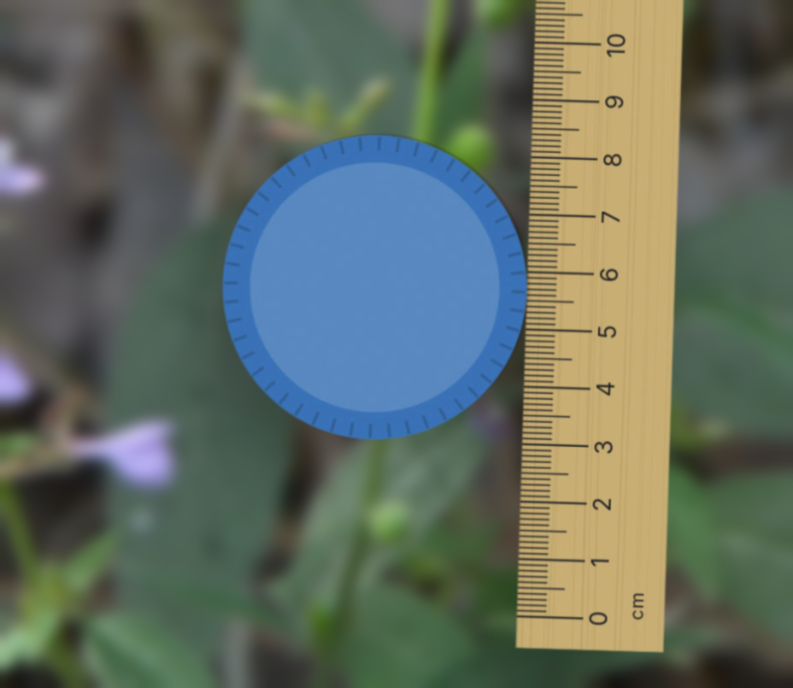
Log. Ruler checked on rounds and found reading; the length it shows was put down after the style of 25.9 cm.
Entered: 5.3 cm
